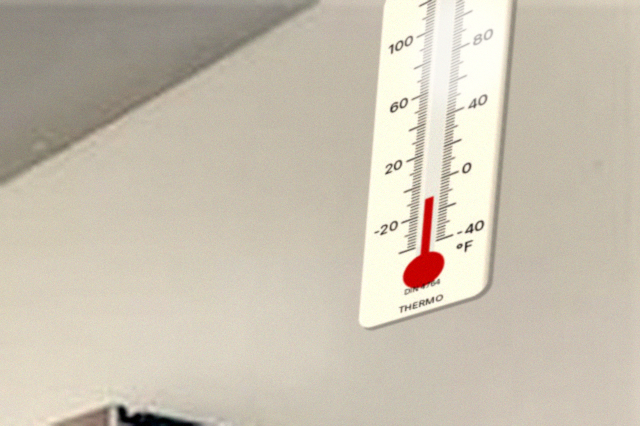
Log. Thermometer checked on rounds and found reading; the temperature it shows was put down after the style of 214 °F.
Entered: -10 °F
